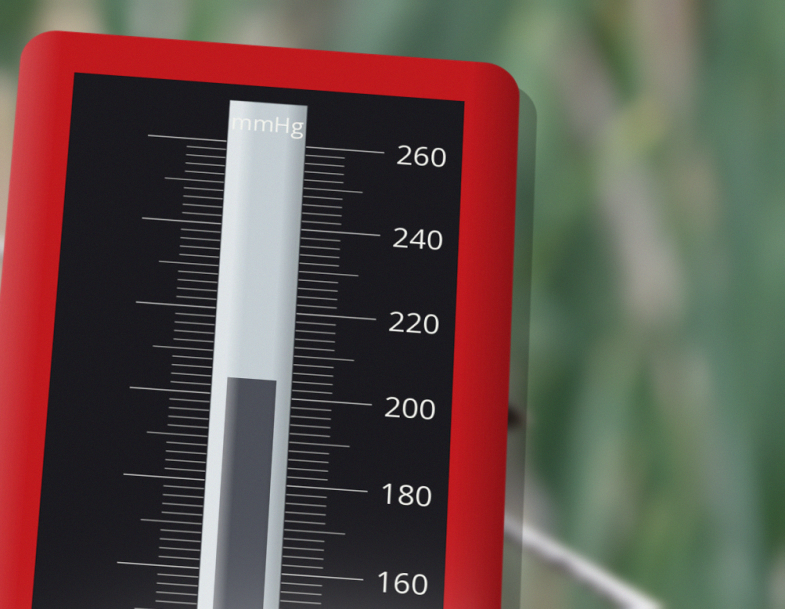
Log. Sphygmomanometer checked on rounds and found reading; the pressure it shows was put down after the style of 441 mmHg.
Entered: 204 mmHg
